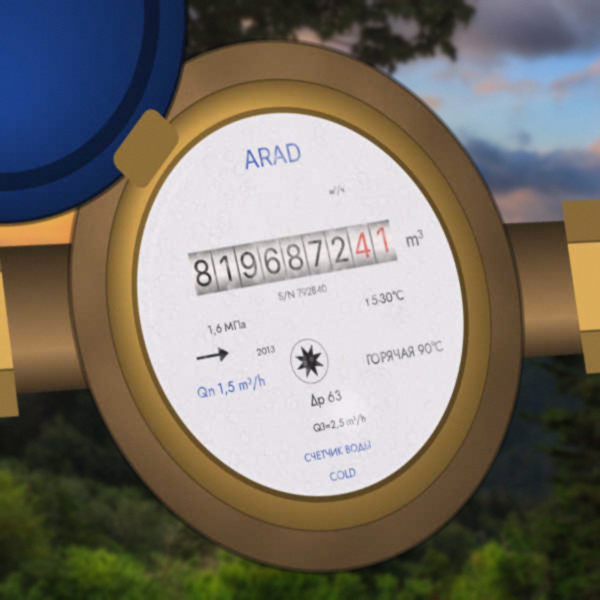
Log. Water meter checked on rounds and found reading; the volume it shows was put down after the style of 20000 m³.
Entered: 8196872.41 m³
